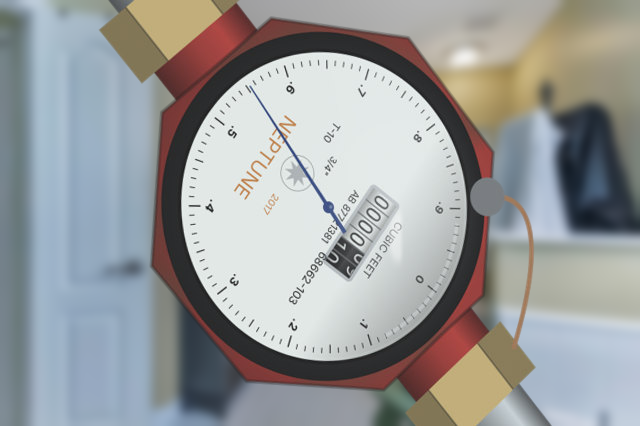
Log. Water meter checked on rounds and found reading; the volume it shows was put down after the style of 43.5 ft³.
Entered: 9.55 ft³
